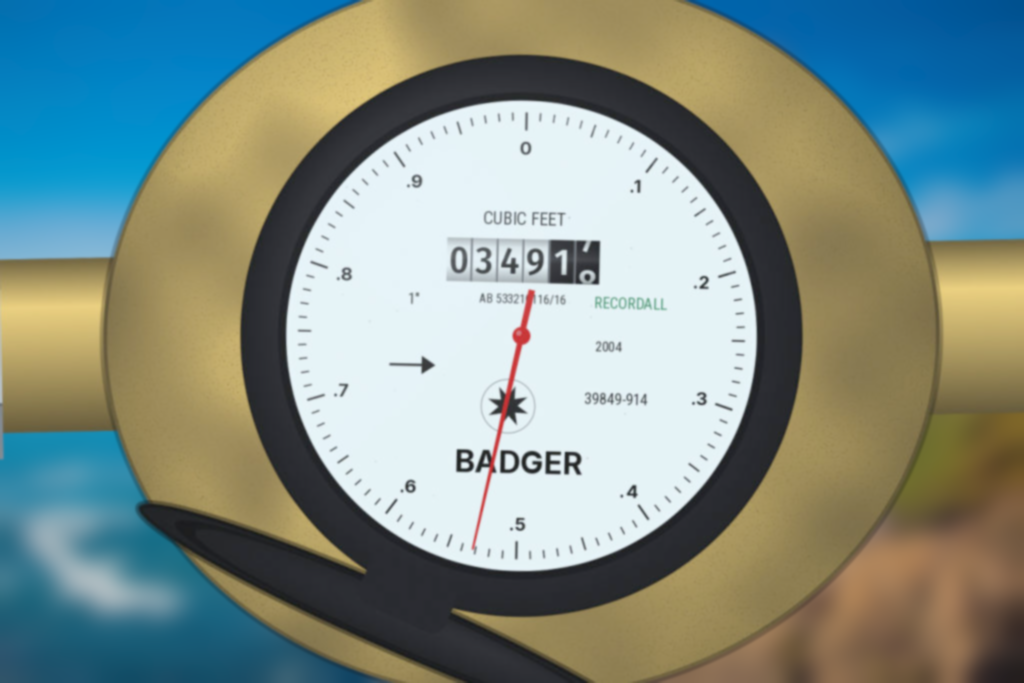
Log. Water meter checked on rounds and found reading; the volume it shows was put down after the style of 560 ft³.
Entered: 34917.53 ft³
